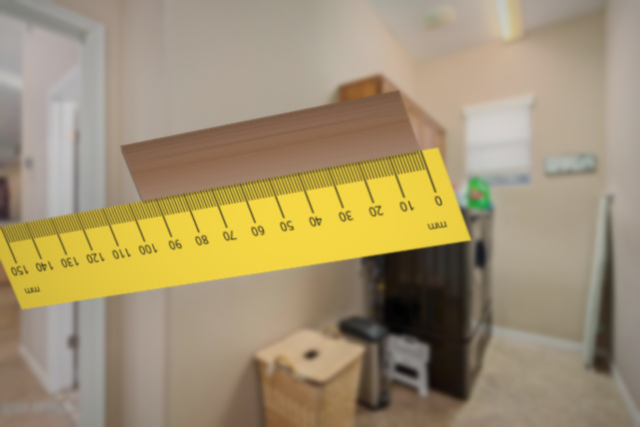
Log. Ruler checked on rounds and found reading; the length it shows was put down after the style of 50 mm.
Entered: 95 mm
